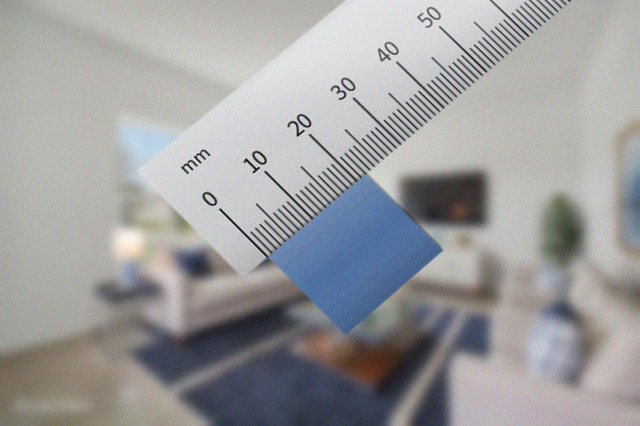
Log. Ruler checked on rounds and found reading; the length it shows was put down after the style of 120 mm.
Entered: 22 mm
